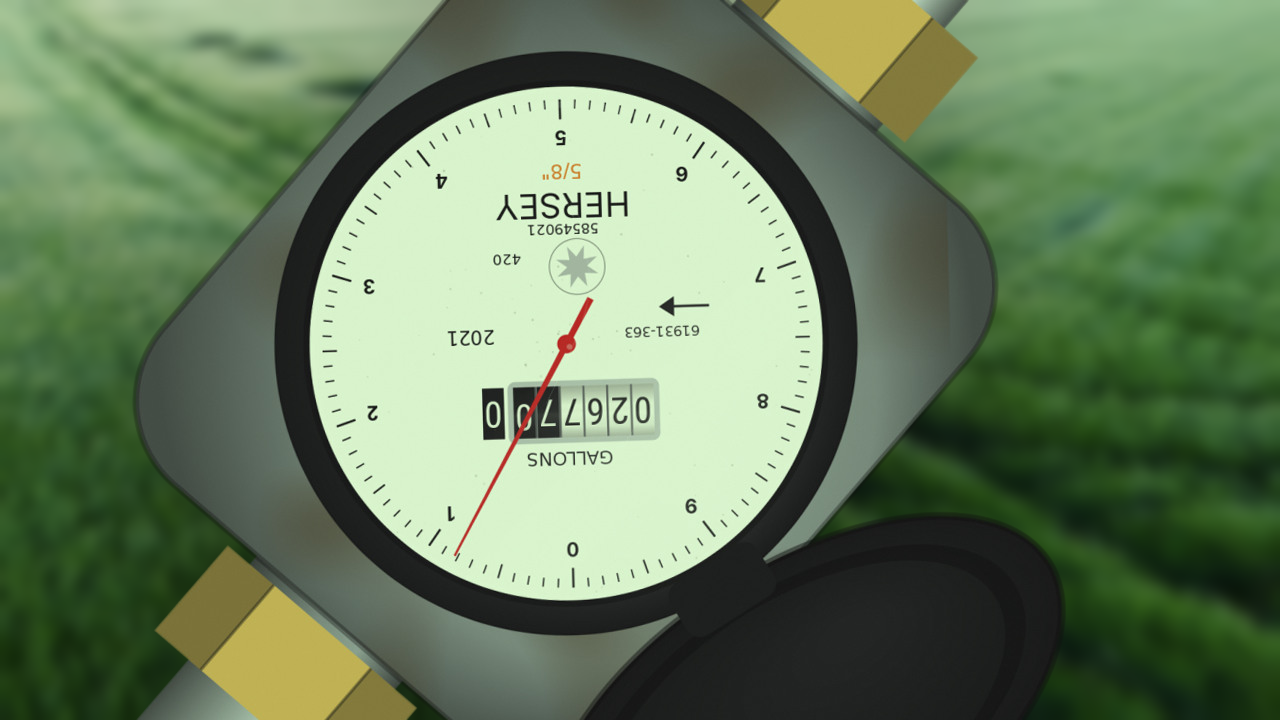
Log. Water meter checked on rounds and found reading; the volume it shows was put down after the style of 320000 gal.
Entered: 267700.8 gal
